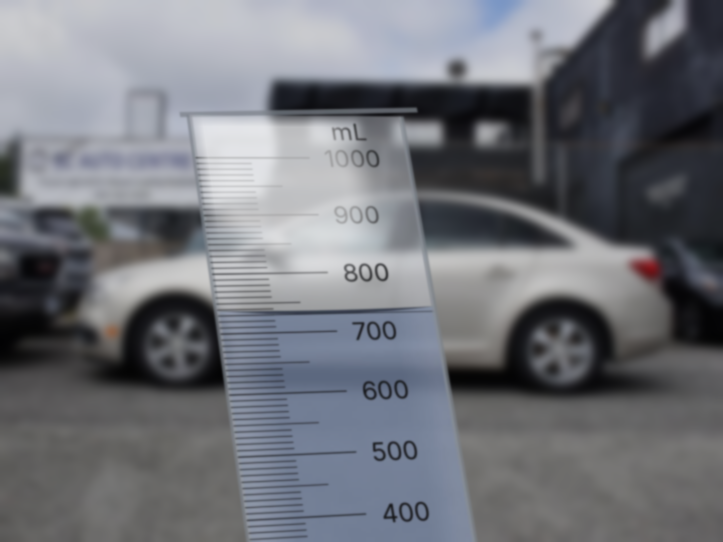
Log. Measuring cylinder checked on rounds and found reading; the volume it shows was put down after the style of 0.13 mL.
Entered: 730 mL
